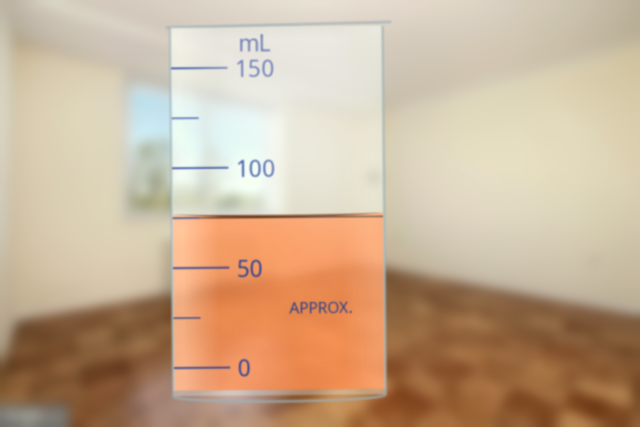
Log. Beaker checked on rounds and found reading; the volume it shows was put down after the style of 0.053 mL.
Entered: 75 mL
